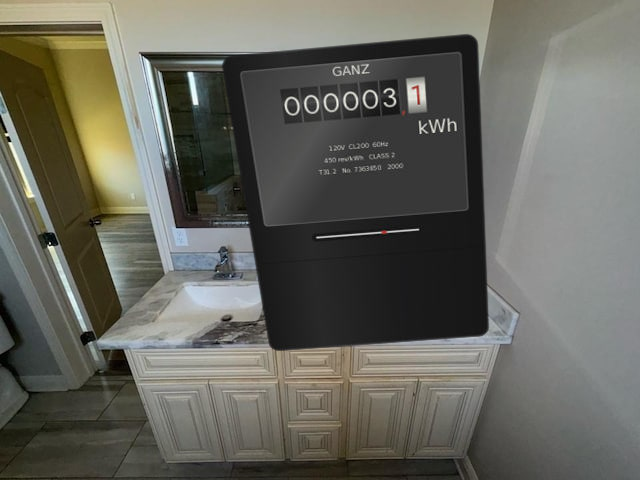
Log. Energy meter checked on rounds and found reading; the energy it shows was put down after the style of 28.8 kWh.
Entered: 3.1 kWh
